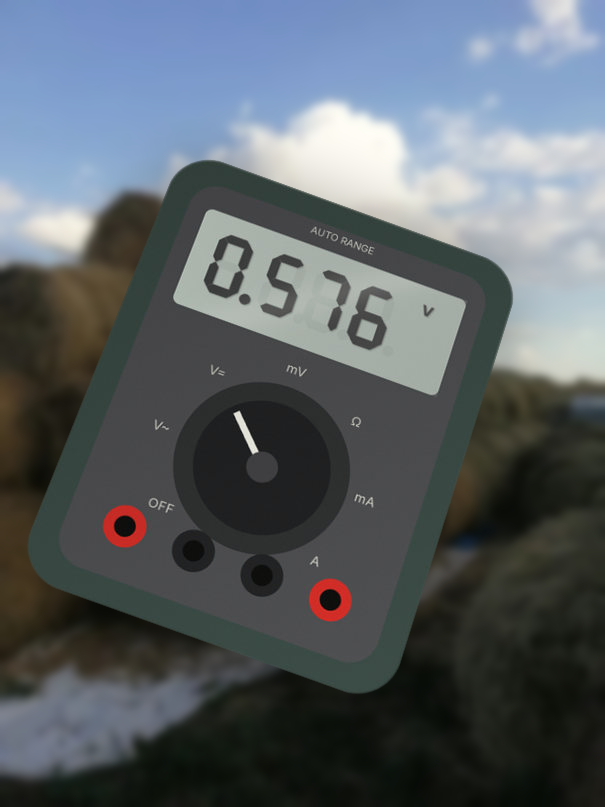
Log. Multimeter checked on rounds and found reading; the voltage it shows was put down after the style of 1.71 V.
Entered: 0.576 V
